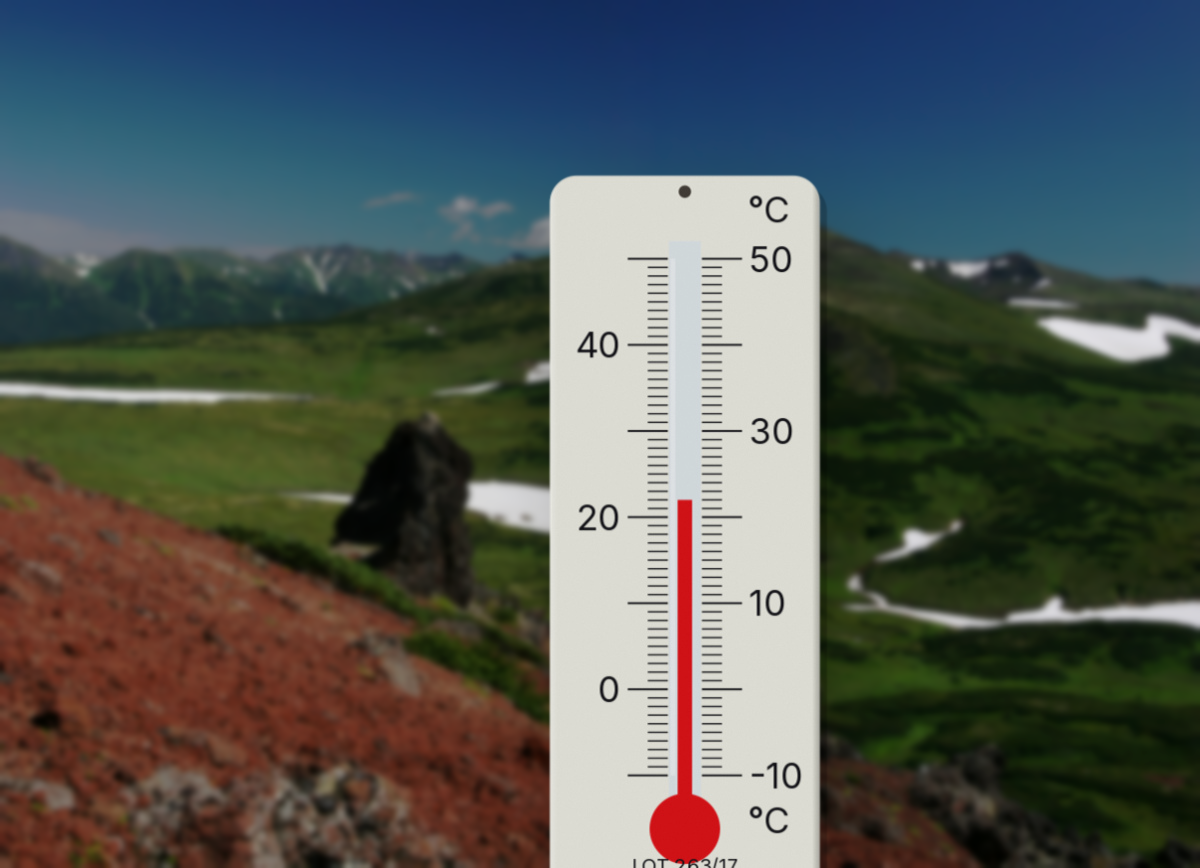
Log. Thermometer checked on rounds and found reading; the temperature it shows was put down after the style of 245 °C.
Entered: 22 °C
